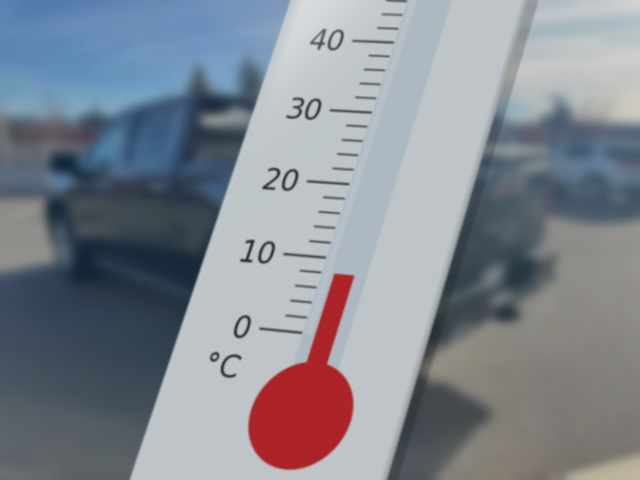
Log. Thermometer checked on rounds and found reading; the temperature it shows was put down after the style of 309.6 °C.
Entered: 8 °C
